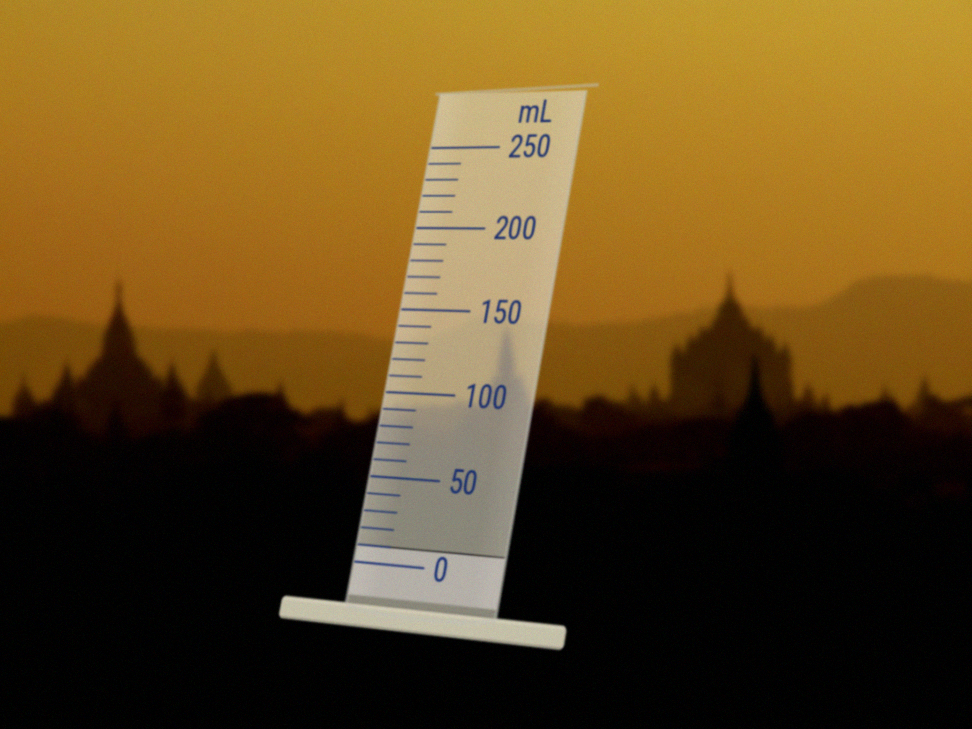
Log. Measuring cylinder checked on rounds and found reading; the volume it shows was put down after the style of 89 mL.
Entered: 10 mL
